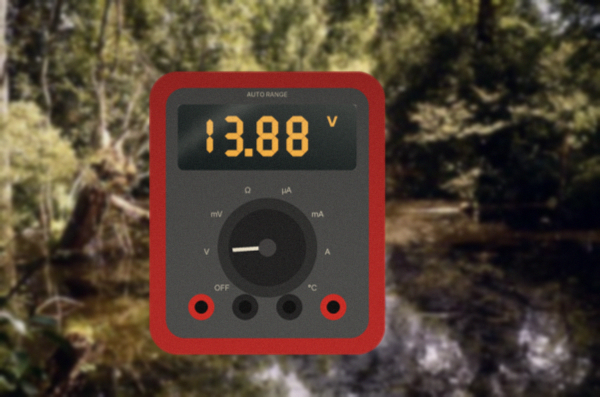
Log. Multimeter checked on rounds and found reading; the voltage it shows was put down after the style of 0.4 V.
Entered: 13.88 V
